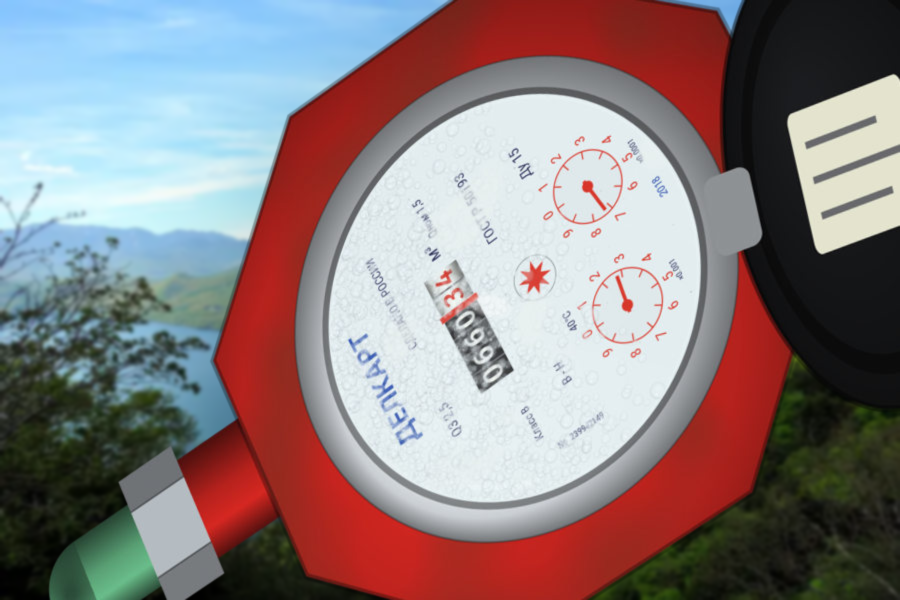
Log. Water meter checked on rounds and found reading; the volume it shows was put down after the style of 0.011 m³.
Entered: 660.3427 m³
